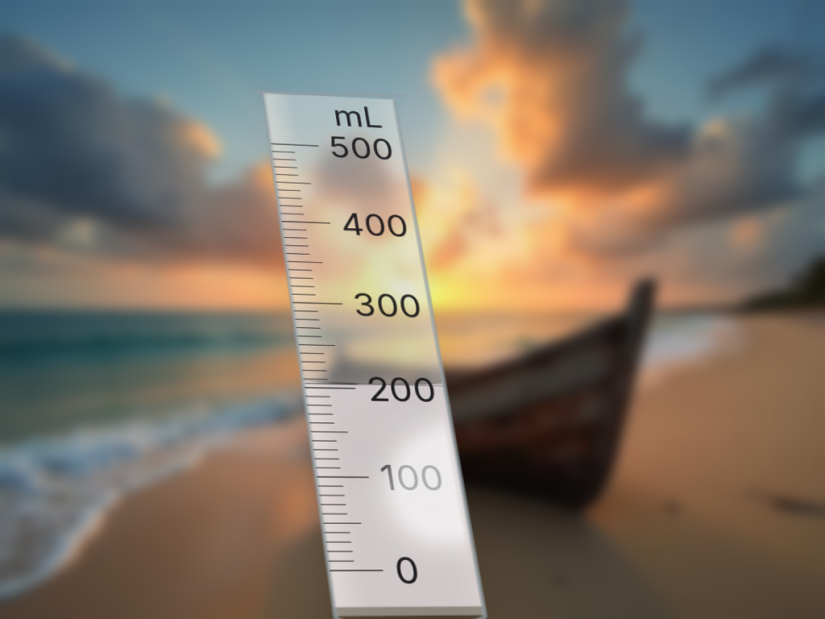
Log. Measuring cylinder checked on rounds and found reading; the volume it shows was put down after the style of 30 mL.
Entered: 205 mL
